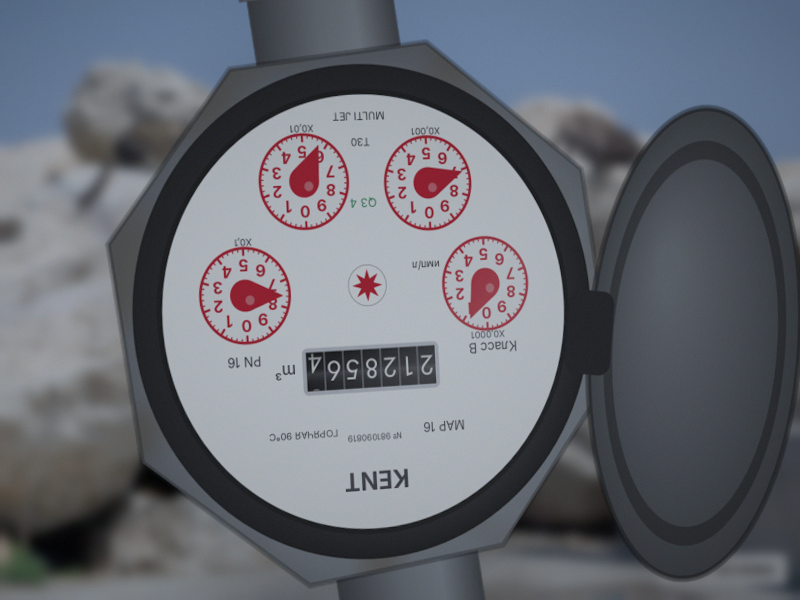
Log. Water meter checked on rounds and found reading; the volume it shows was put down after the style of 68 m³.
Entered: 2128563.7570 m³
